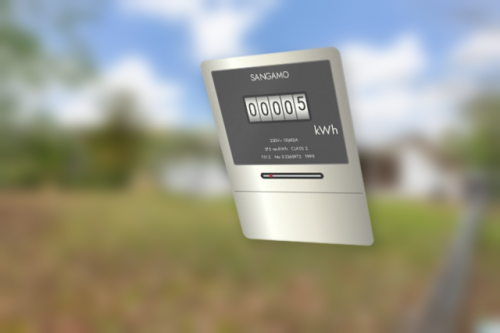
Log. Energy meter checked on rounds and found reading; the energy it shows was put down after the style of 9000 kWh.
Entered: 5 kWh
